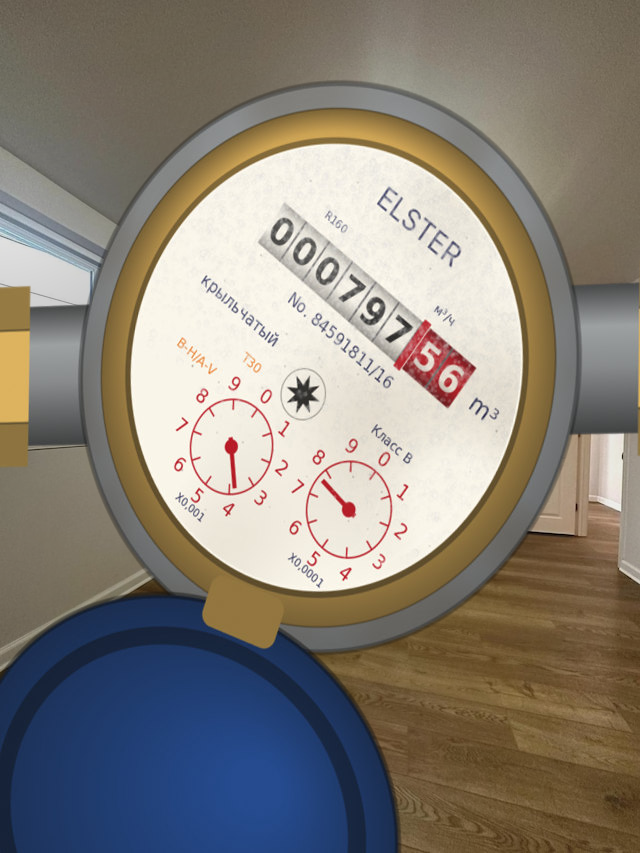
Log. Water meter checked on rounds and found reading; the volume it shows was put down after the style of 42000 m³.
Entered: 797.5637 m³
